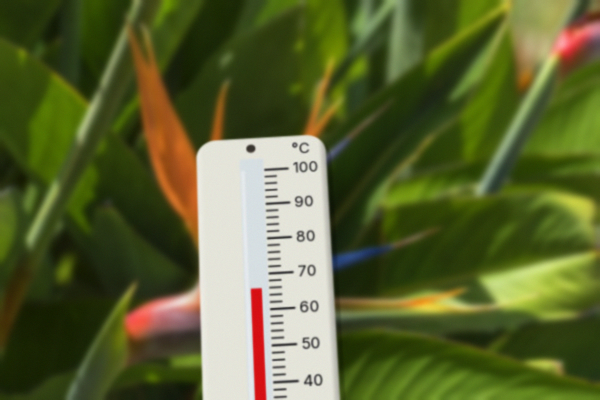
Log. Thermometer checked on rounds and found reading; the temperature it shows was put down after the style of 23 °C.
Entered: 66 °C
